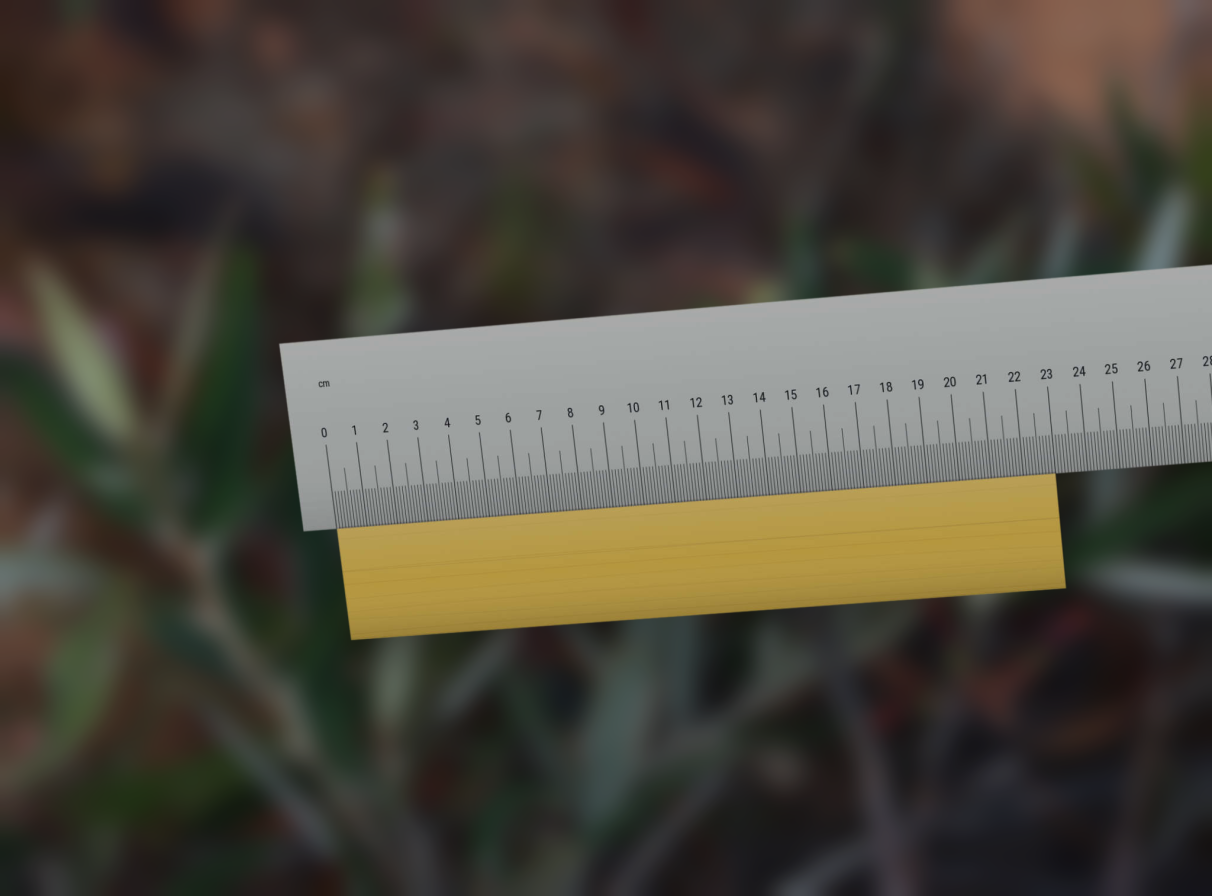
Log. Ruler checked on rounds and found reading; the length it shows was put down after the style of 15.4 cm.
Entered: 23 cm
